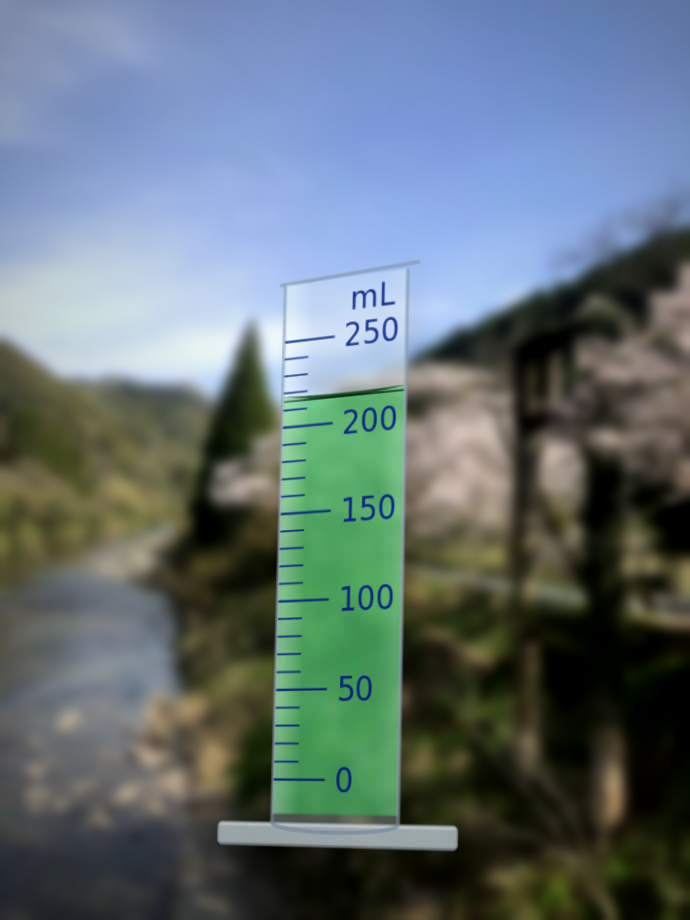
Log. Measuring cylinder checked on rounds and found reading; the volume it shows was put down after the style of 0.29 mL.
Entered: 215 mL
